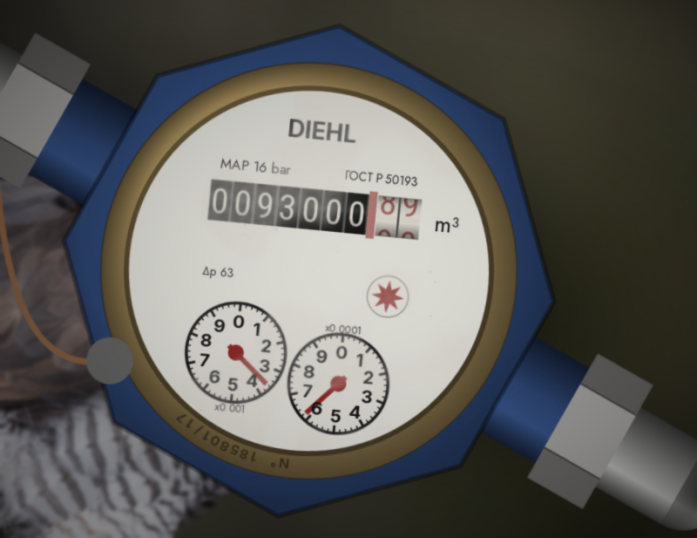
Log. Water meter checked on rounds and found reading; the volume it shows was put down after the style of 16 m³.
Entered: 93000.8936 m³
